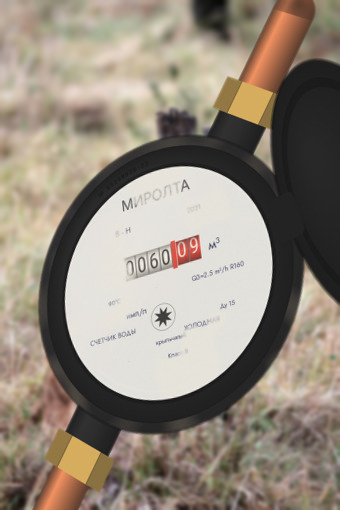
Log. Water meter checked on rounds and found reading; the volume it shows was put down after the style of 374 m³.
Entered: 60.09 m³
